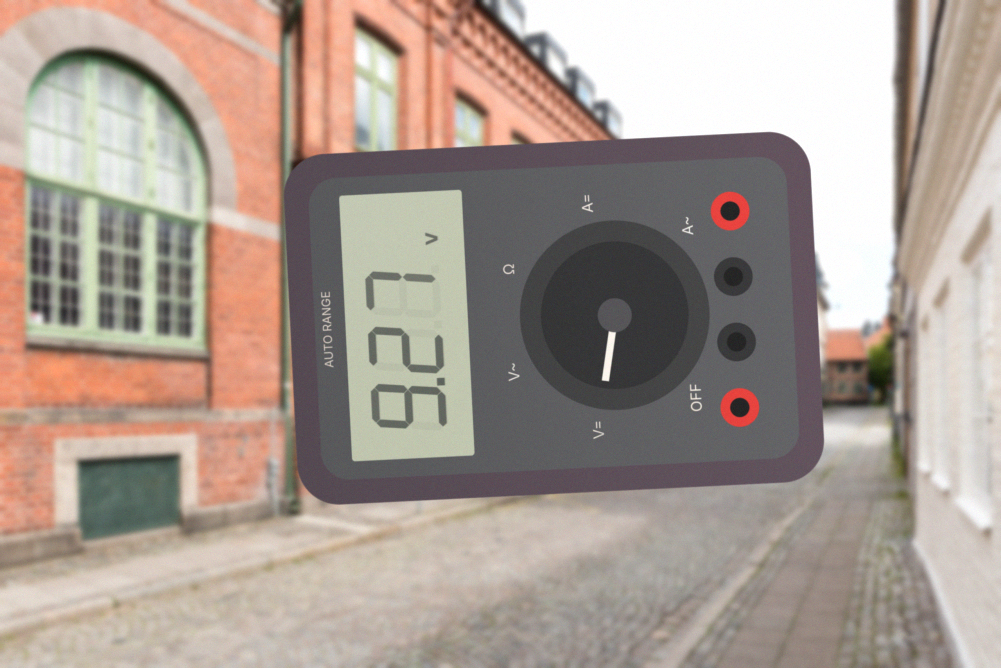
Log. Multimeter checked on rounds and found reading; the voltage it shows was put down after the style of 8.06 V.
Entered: 9.27 V
